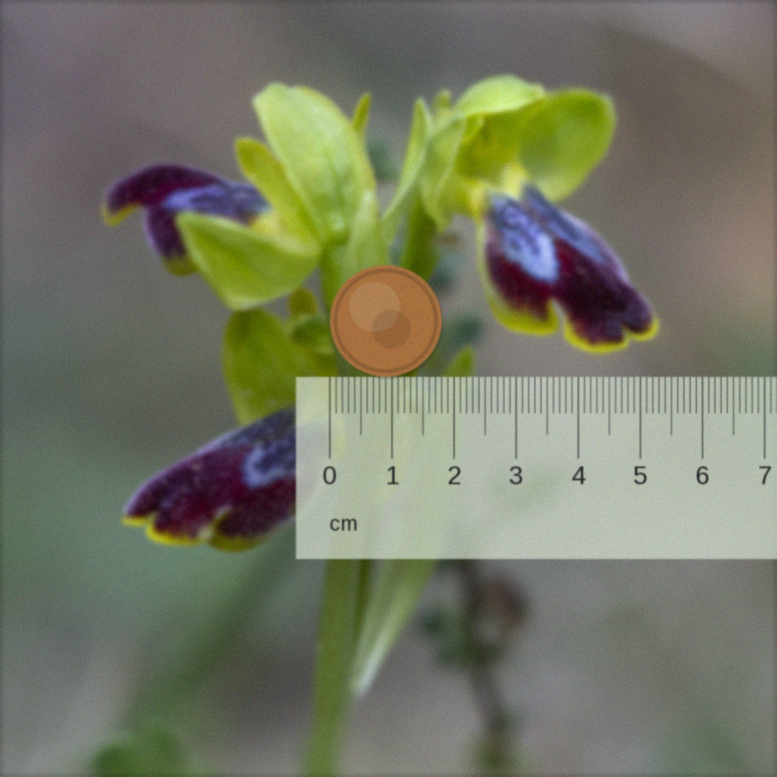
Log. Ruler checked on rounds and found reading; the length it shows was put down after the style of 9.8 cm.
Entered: 1.8 cm
